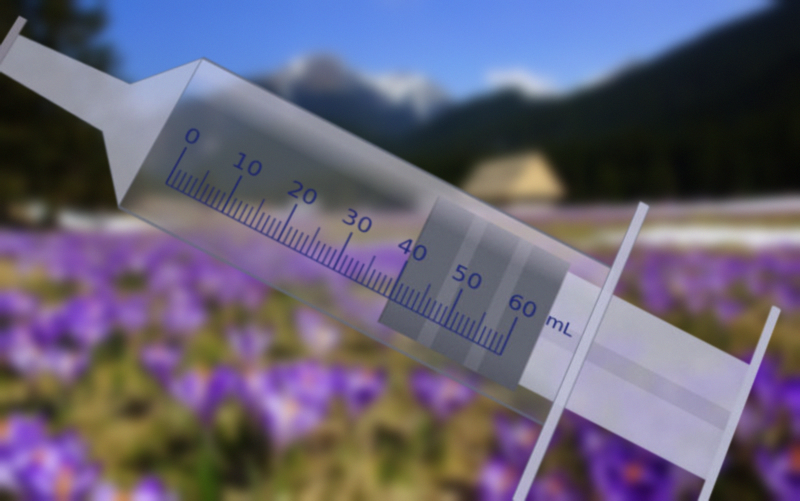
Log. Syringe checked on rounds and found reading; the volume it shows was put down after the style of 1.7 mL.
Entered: 40 mL
